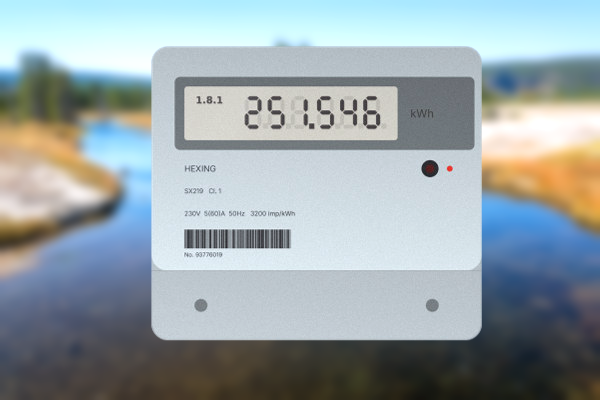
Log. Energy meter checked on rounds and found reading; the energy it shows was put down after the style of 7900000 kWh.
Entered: 251.546 kWh
